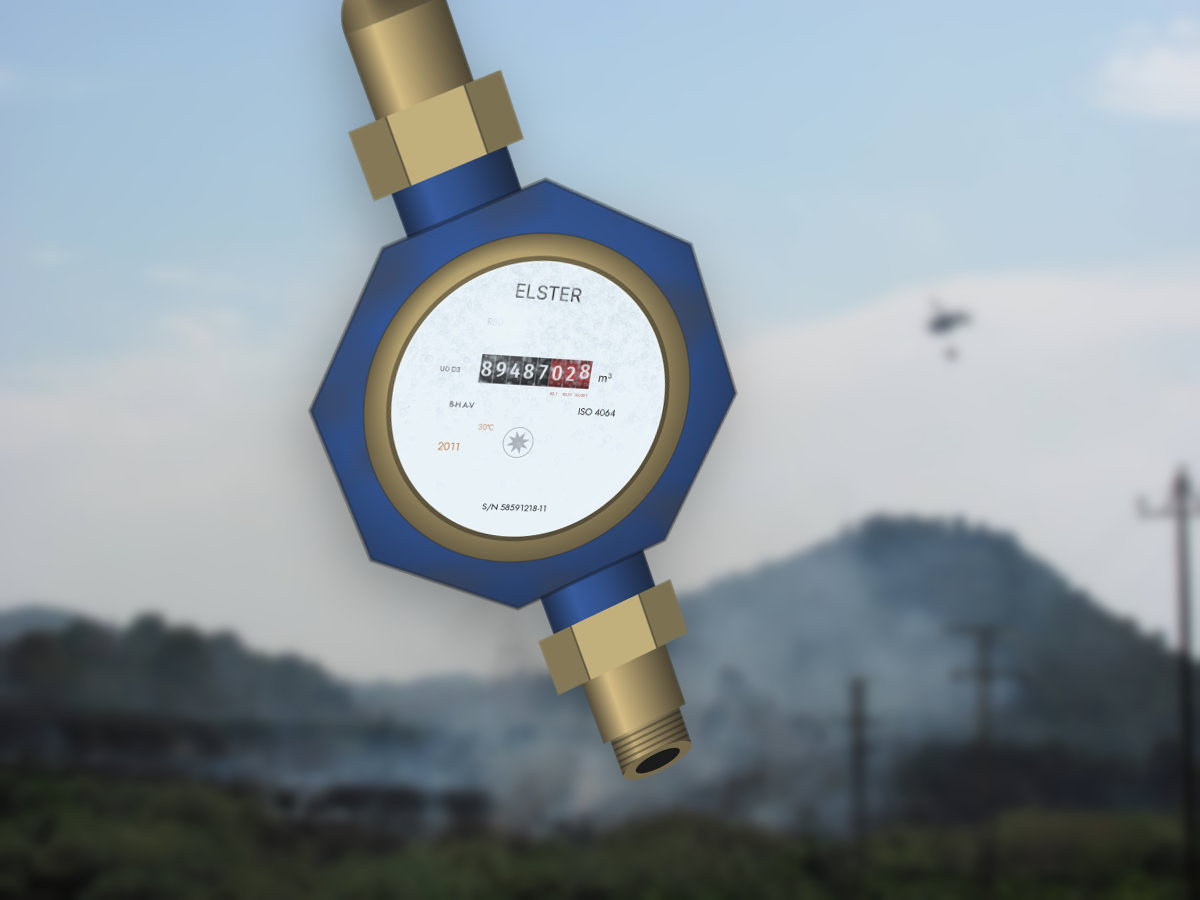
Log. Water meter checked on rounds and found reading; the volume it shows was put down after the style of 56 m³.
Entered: 89487.028 m³
